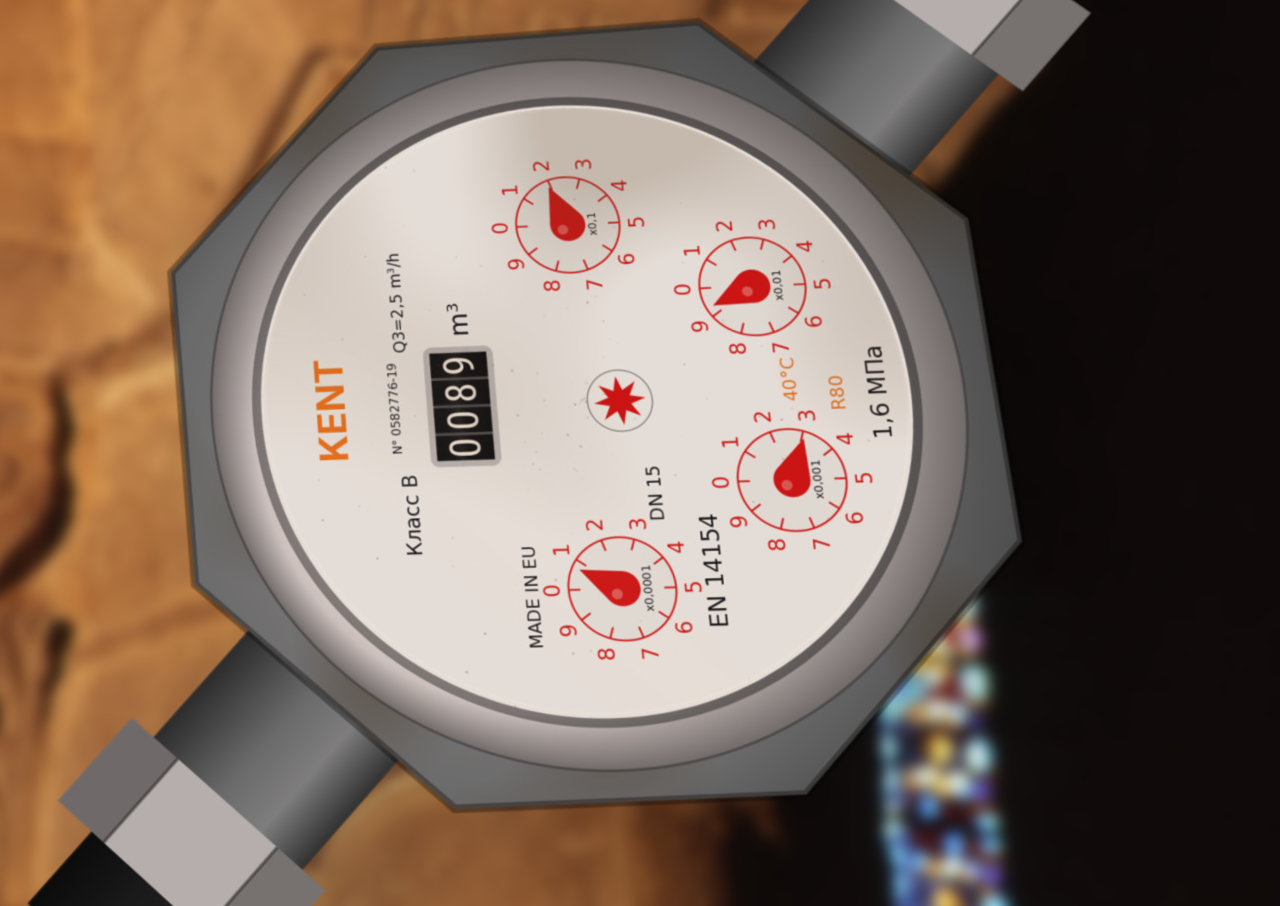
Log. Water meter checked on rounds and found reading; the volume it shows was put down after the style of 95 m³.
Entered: 89.1930 m³
